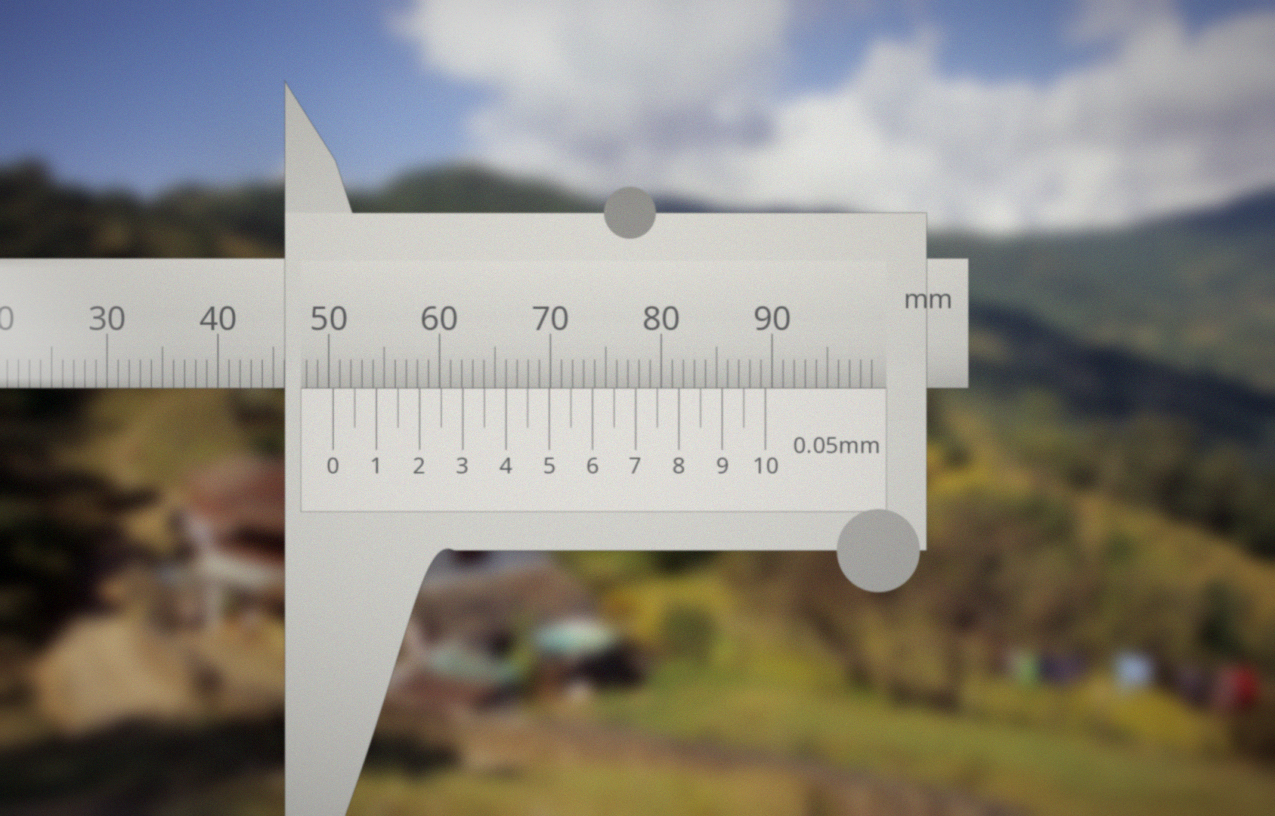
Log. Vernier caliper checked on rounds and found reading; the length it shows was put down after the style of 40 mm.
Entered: 50.4 mm
